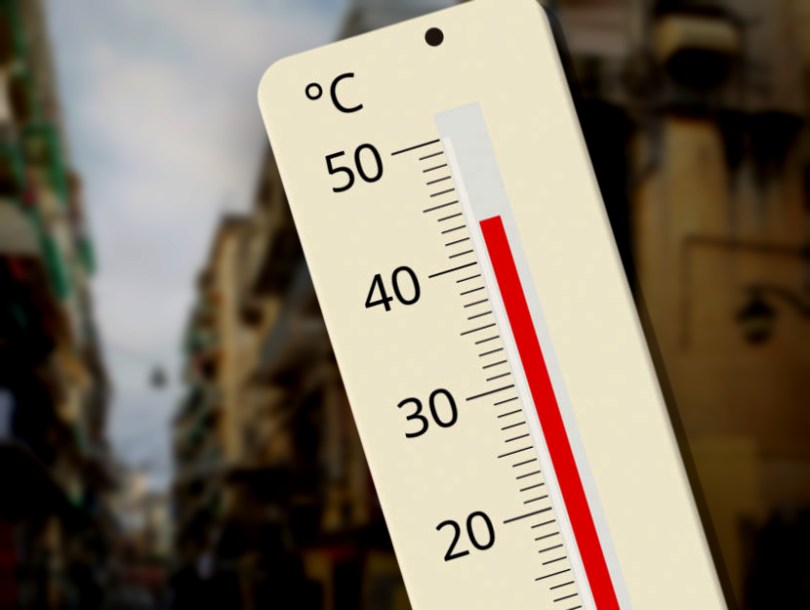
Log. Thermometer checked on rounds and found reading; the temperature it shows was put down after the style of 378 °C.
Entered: 43 °C
